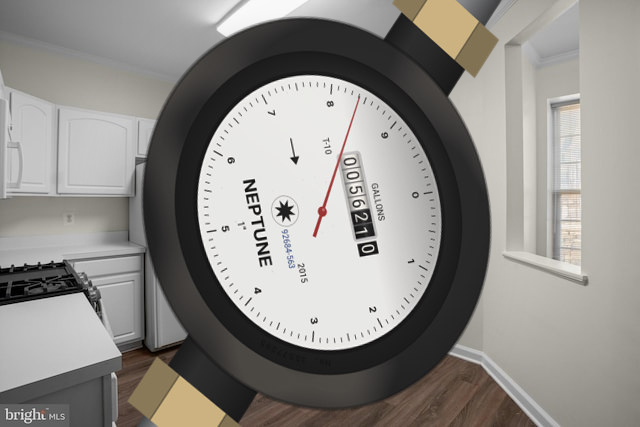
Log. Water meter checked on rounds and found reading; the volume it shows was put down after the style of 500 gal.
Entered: 56208.4 gal
